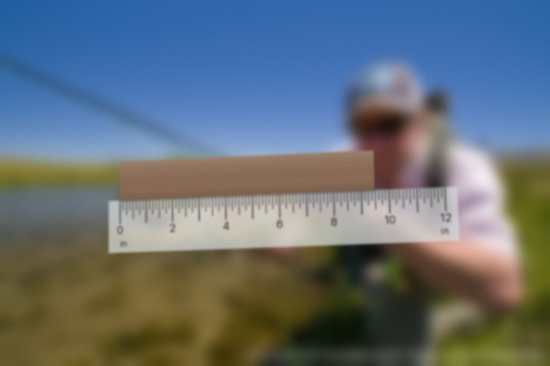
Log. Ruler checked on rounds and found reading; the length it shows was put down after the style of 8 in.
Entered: 9.5 in
